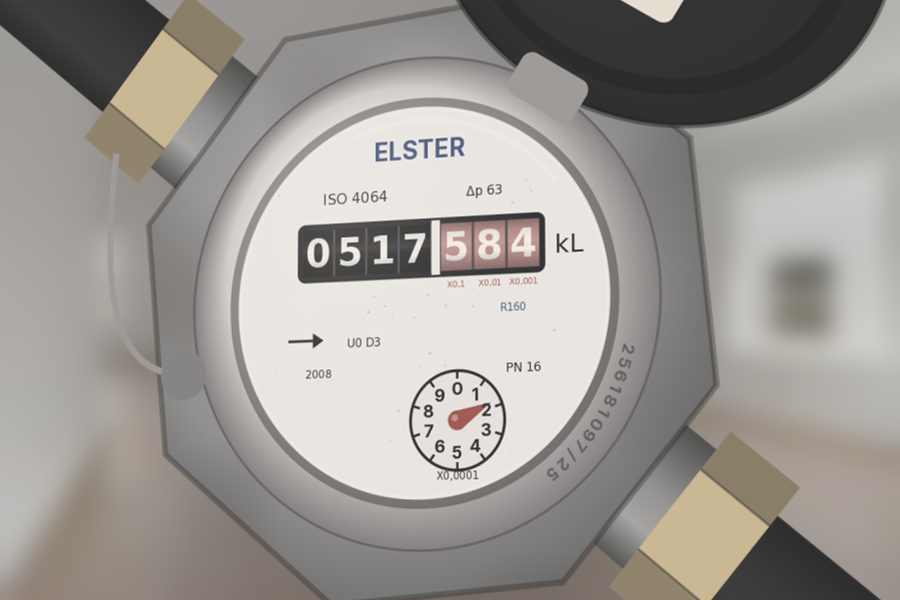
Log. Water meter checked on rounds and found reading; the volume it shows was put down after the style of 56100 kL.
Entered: 517.5841 kL
